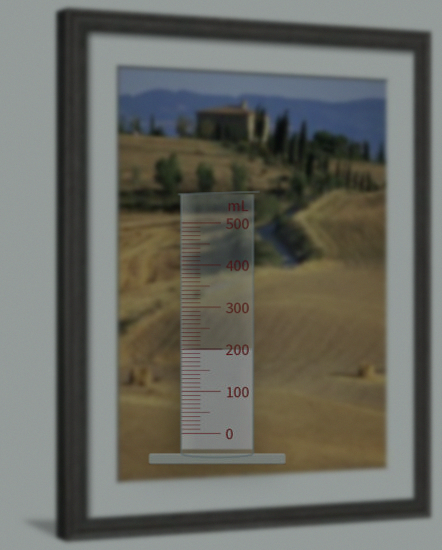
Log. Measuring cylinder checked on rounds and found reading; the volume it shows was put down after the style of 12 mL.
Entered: 200 mL
